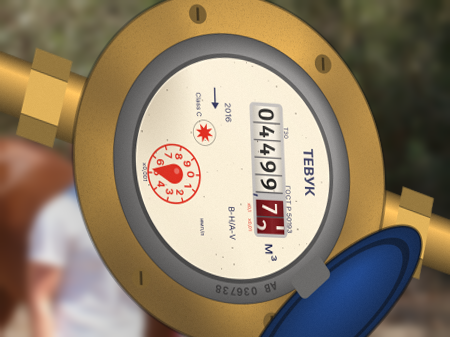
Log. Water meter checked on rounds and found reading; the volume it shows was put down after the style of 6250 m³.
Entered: 4499.715 m³
